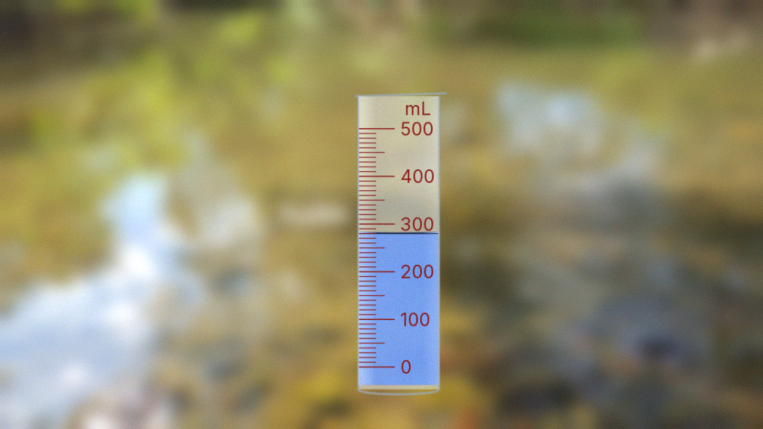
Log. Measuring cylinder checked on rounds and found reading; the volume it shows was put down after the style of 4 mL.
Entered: 280 mL
